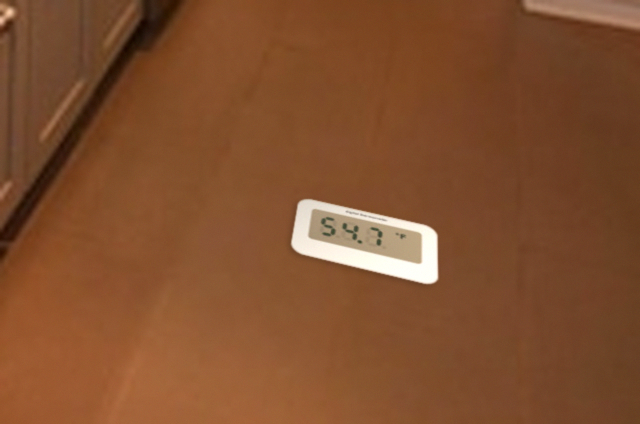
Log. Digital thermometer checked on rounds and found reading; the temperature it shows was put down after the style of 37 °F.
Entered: 54.7 °F
